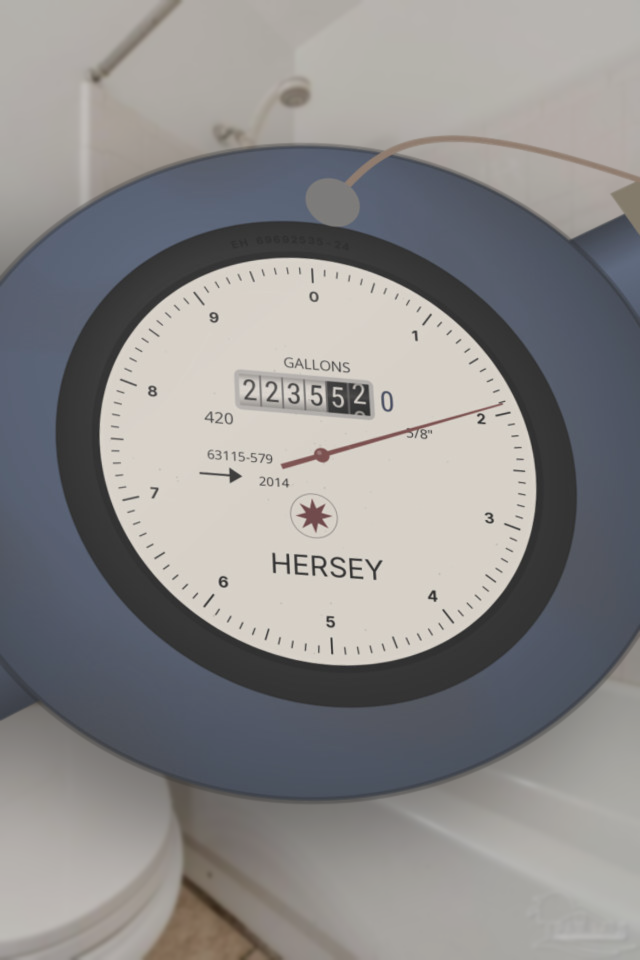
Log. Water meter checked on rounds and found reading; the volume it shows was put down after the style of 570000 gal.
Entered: 2235521.9 gal
